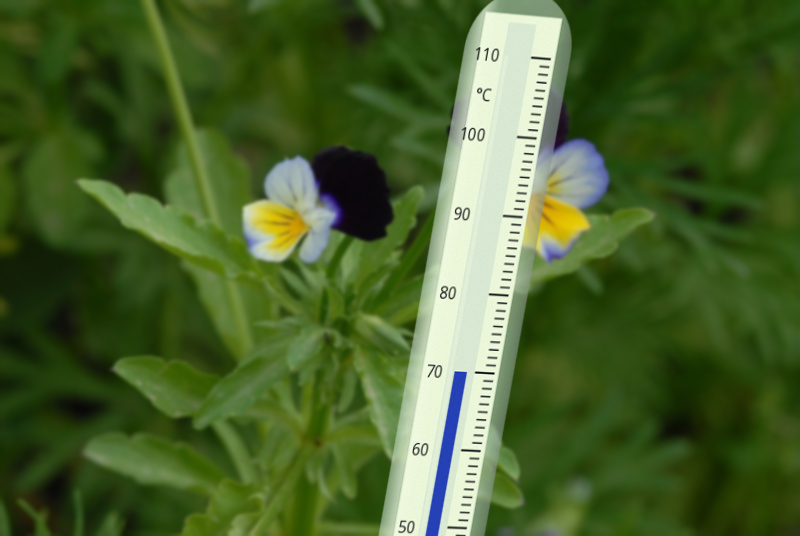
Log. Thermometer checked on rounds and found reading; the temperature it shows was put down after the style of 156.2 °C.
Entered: 70 °C
